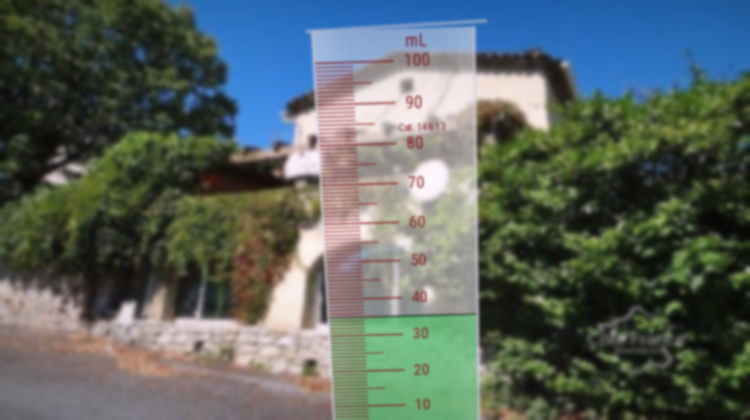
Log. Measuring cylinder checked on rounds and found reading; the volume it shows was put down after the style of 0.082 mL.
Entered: 35 mL
